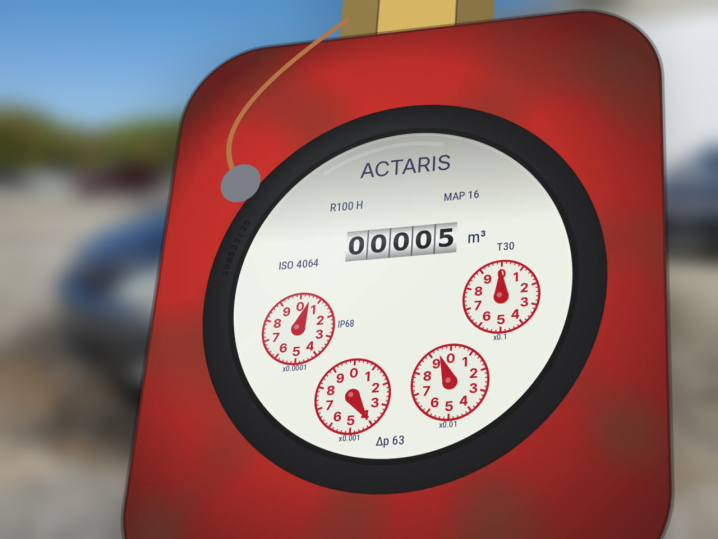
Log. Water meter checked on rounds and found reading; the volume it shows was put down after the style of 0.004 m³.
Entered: 4.9940 m³
